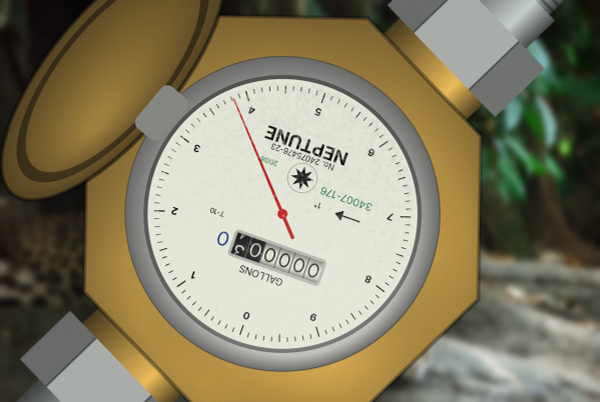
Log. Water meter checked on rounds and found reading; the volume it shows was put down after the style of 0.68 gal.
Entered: 33.8 gal
